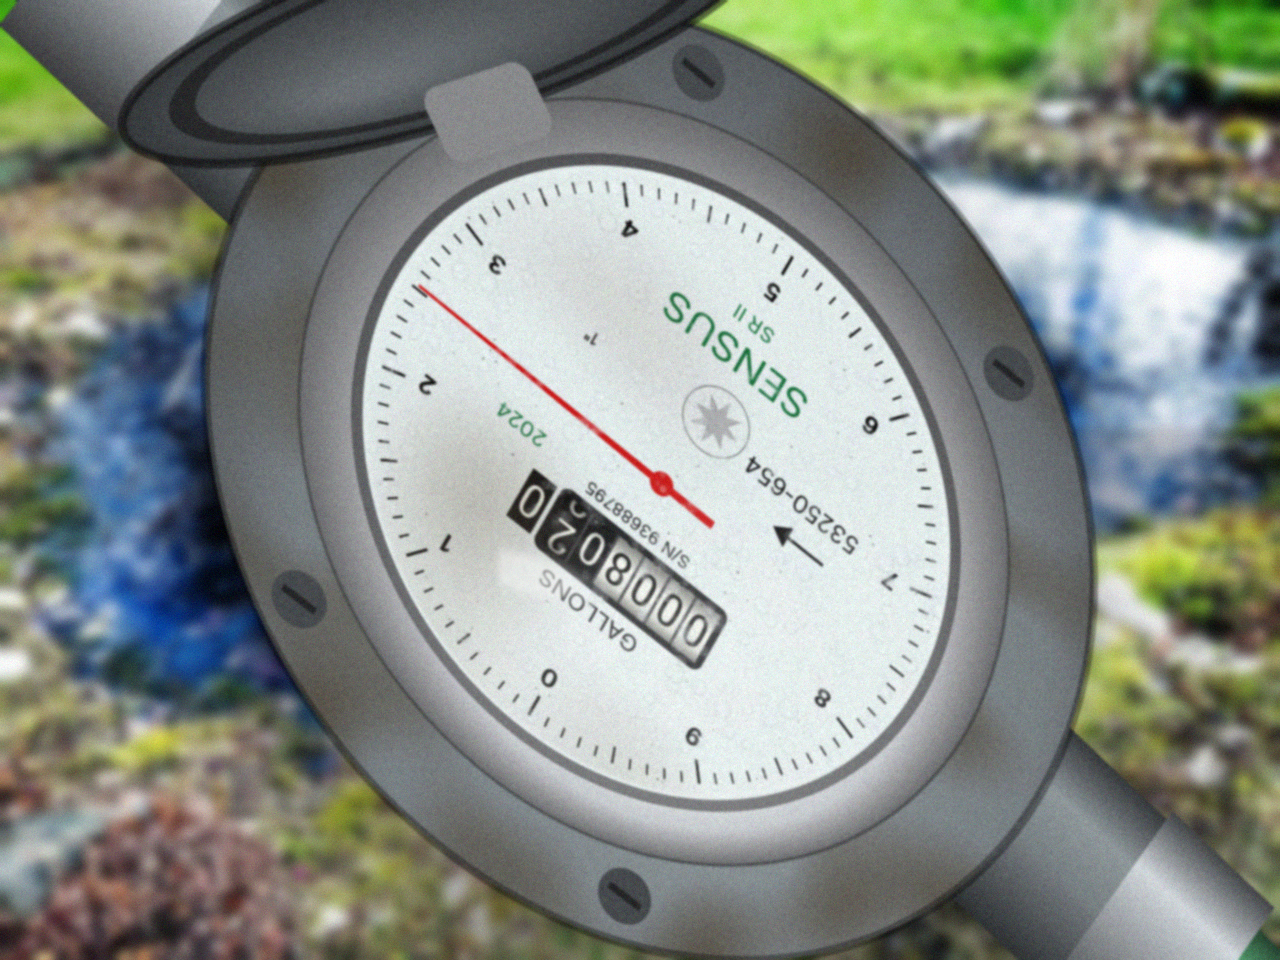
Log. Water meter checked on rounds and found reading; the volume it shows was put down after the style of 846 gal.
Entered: 8022.5 gal
